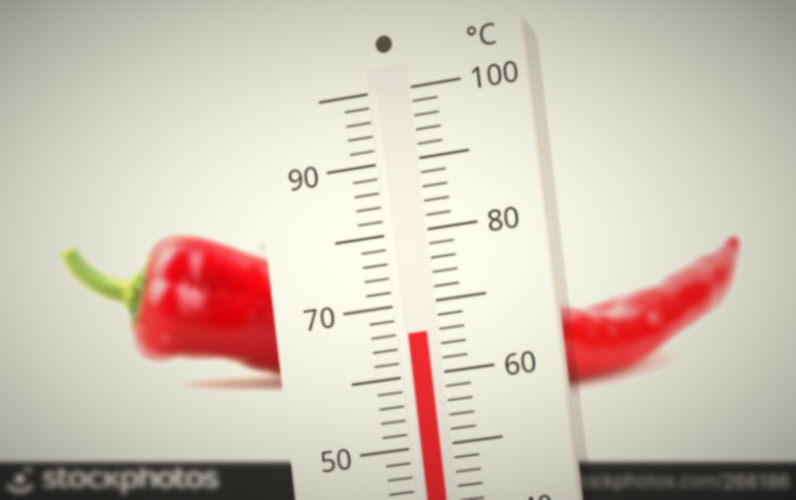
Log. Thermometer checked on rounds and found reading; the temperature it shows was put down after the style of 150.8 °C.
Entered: 66 °C
